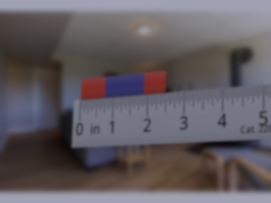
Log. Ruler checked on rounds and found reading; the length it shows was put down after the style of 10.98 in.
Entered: 2.5 in
